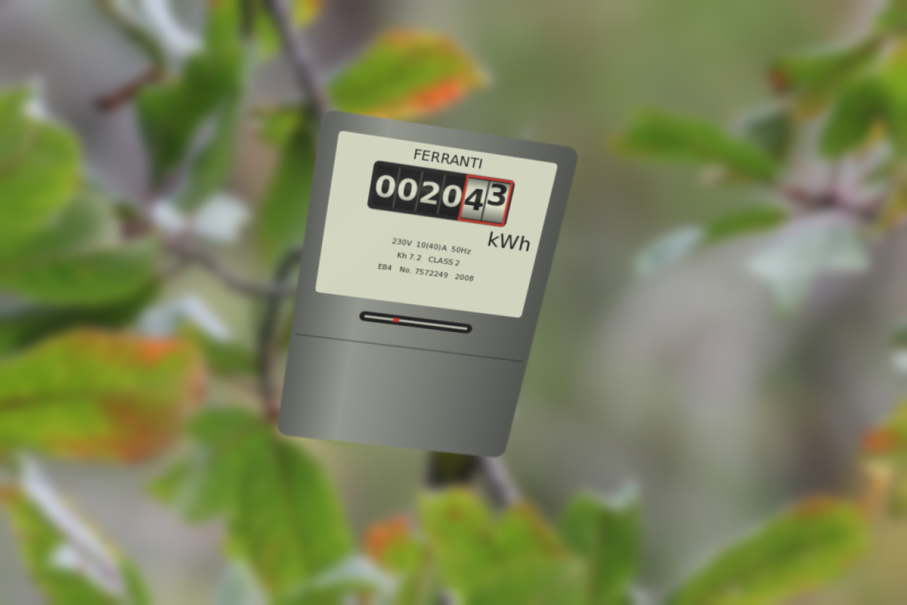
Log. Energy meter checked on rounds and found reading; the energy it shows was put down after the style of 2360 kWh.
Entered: 20.43 kWh
